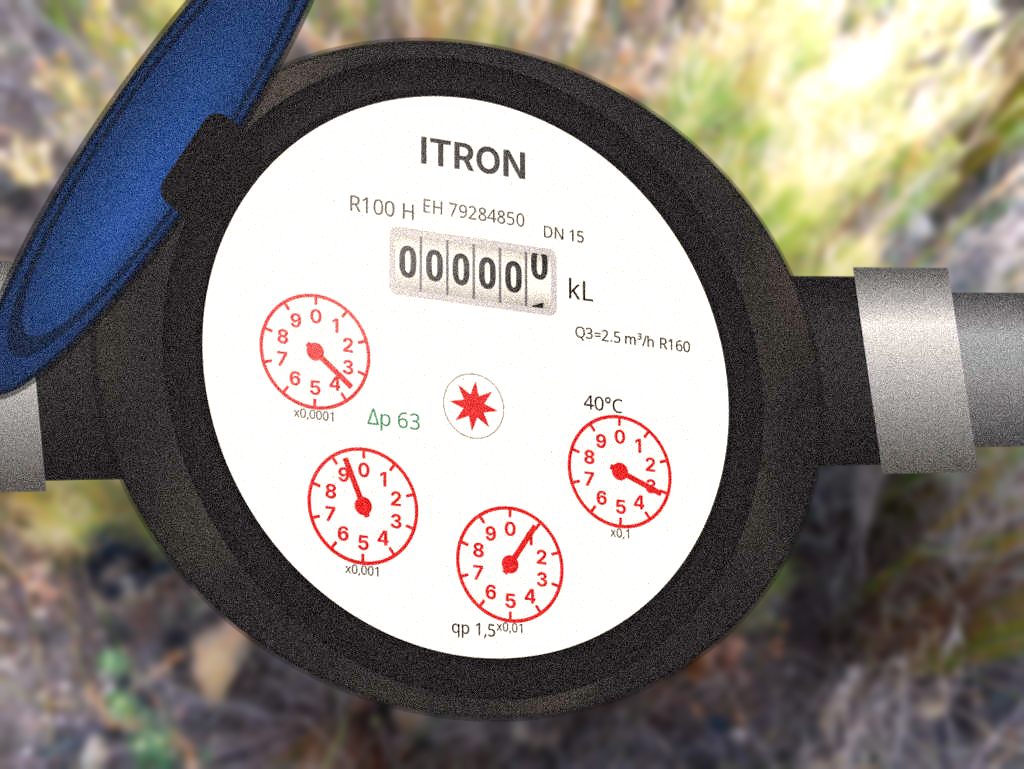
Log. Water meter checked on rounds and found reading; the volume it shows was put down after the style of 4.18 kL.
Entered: 0.3093 kL
